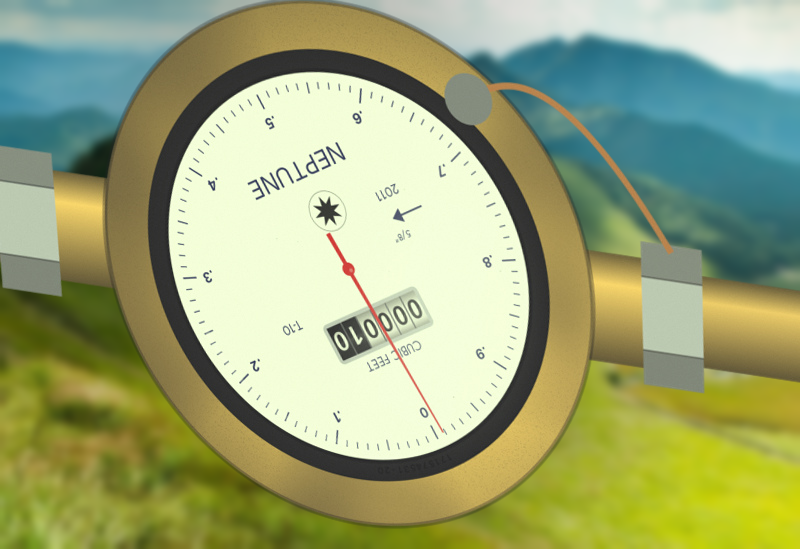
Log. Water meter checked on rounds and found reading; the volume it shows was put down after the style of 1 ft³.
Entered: 9.99 ft³
